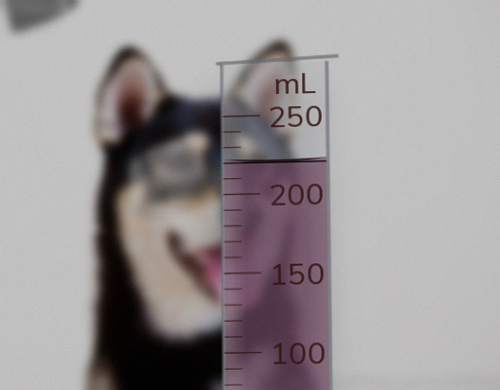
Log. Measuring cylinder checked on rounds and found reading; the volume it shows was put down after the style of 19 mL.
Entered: 220 mL
